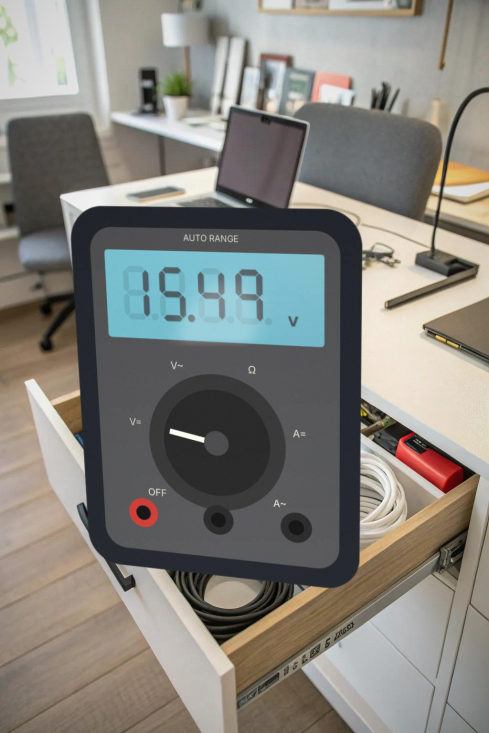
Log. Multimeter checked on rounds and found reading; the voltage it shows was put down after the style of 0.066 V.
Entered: 15.49 V
